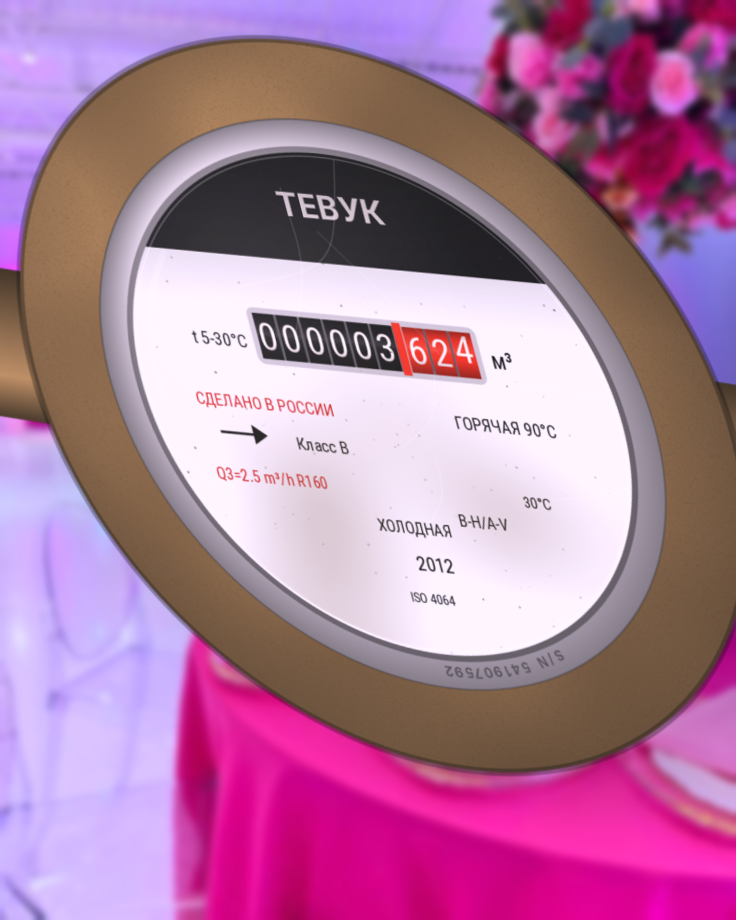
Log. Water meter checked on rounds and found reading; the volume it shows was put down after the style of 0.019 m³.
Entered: 3.624 m³
